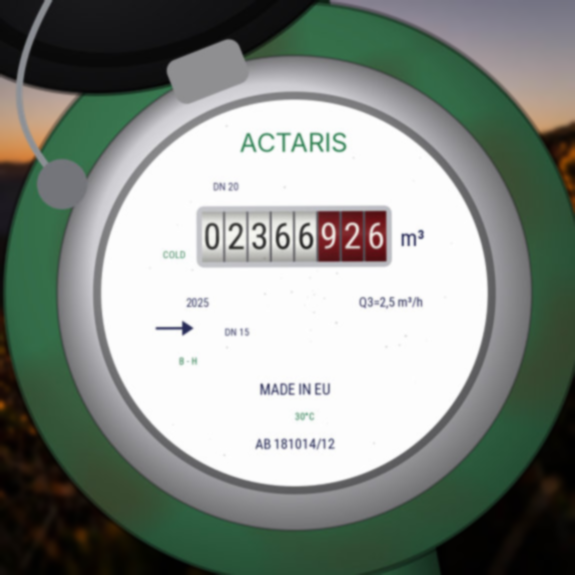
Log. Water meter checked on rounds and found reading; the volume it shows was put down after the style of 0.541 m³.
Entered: 2366.926 m³
